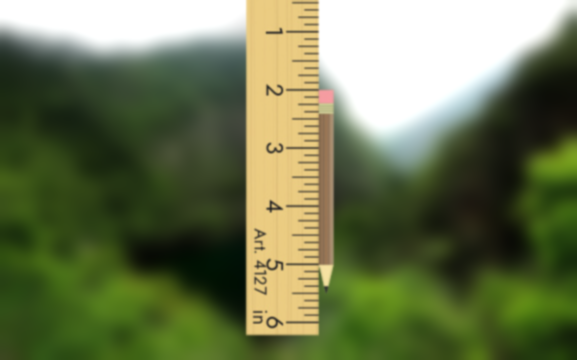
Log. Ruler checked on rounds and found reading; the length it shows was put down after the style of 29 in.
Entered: 3.5 in
